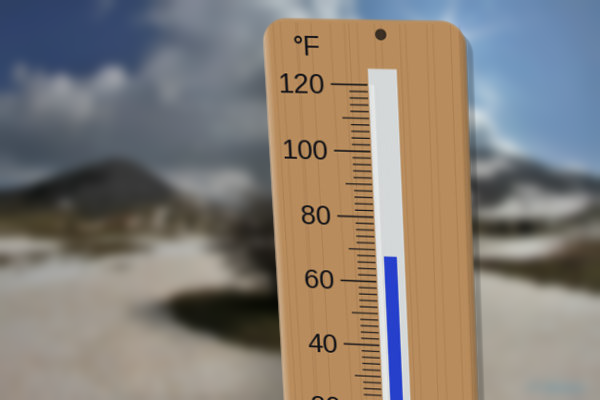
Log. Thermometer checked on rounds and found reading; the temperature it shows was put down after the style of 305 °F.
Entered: 68 °F
